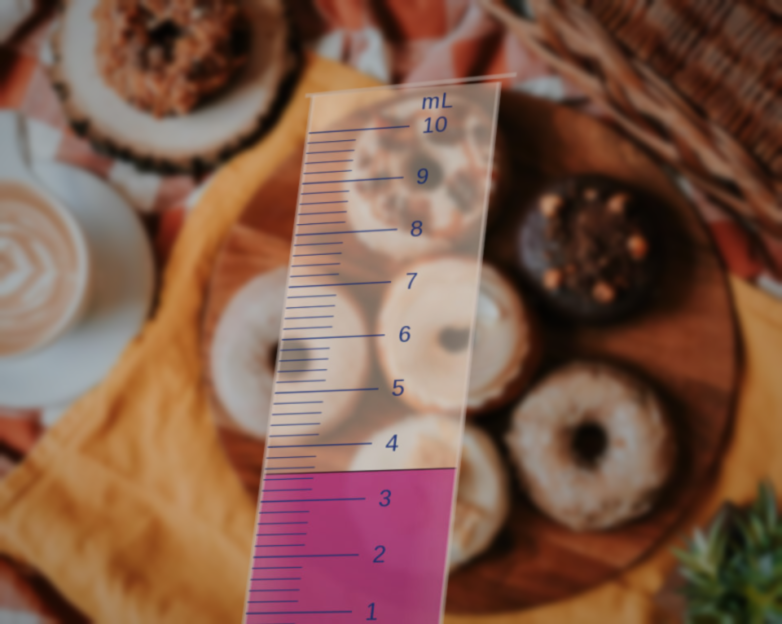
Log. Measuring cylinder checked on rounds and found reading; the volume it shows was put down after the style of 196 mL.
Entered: 3.5 mL
